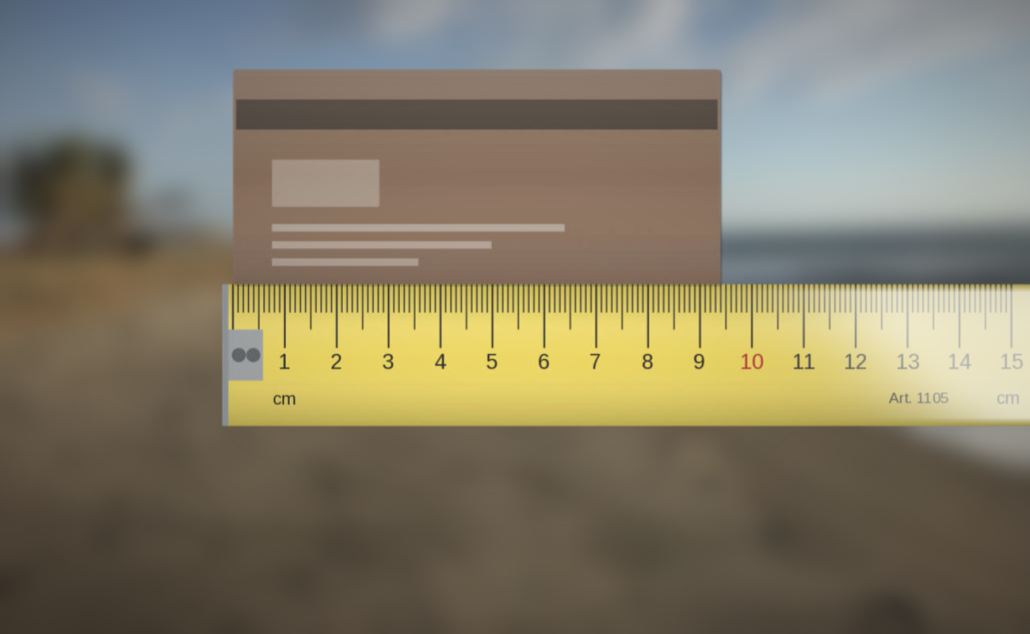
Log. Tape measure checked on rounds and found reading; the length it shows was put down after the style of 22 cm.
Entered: 9.4 cm
